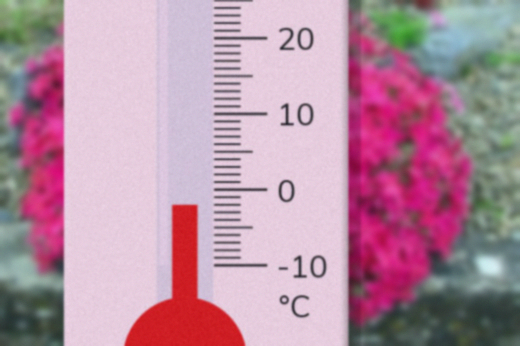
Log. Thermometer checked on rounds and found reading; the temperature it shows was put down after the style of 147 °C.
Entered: -2 °C
